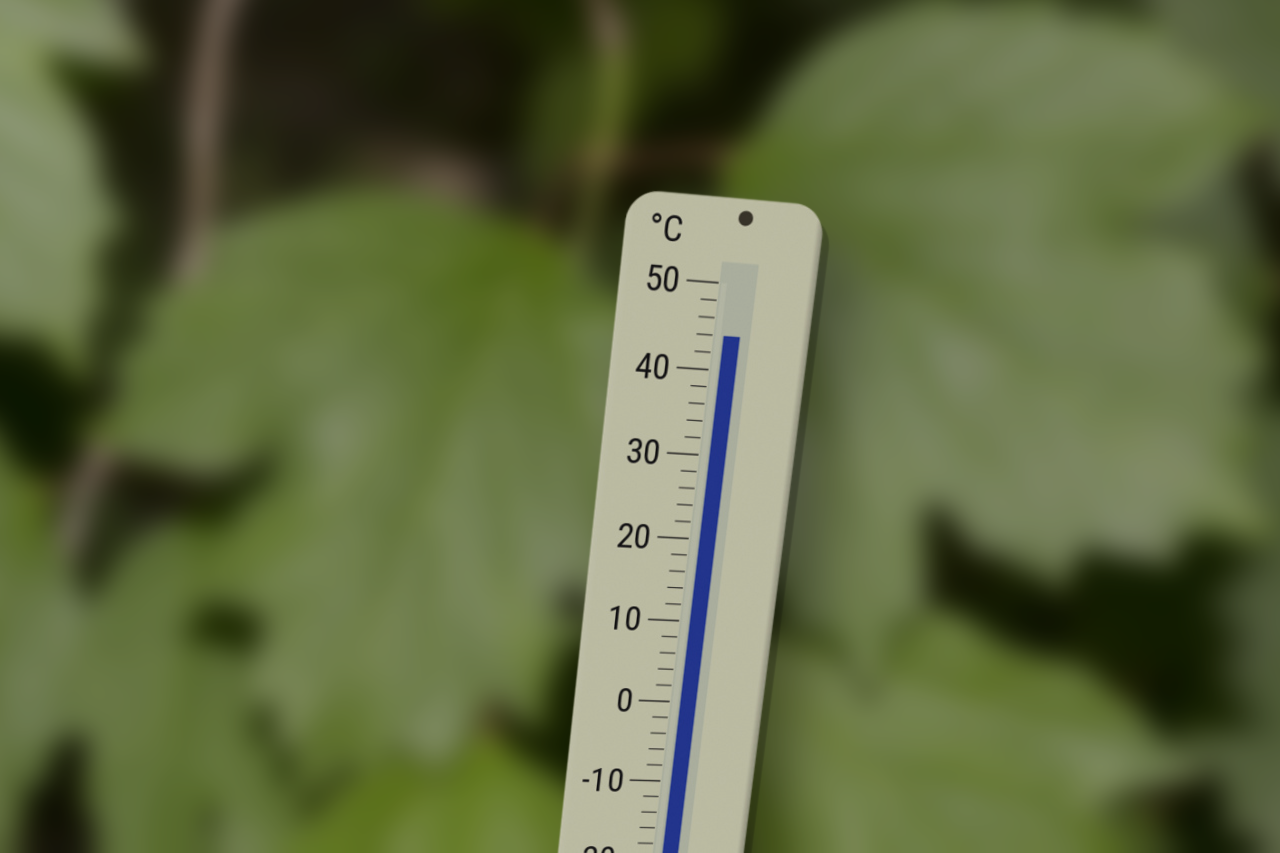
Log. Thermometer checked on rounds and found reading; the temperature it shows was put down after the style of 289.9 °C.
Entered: 44 °C
